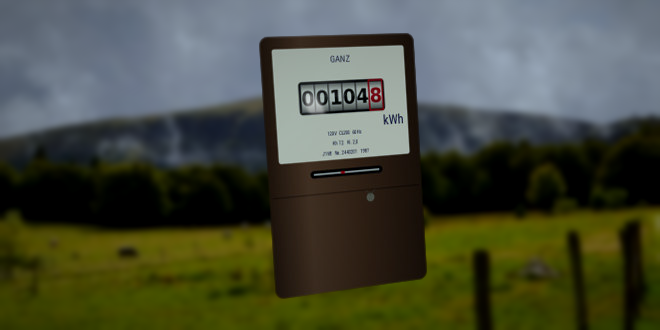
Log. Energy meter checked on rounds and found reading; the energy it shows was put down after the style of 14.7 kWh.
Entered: 104.8 kWh
